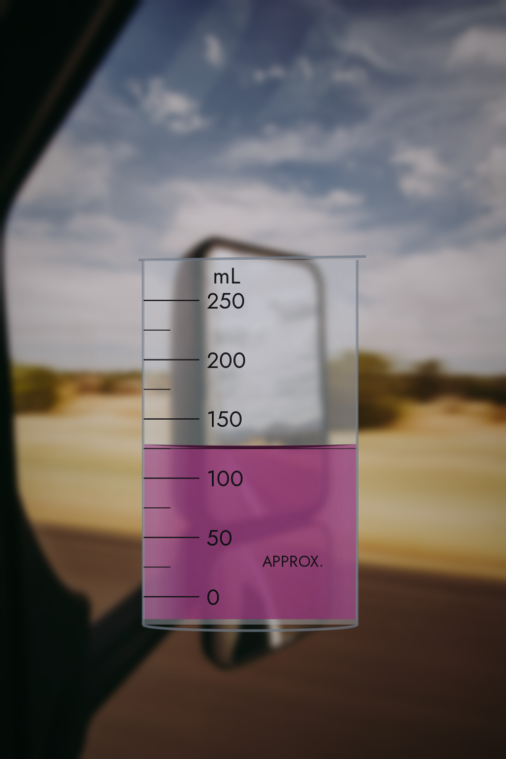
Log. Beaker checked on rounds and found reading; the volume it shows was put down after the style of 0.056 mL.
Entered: 125 mL
